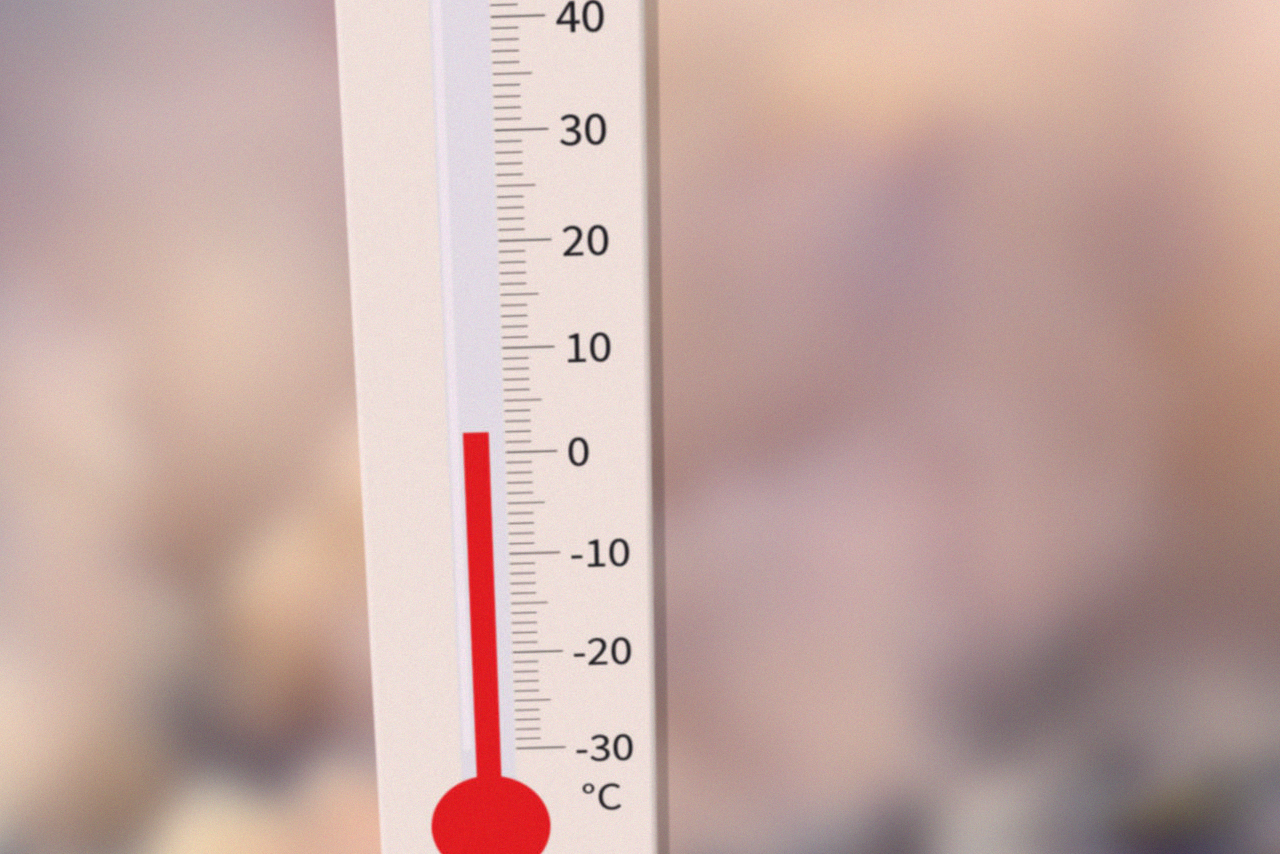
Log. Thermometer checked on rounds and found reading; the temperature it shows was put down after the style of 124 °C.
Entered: 2 °C
